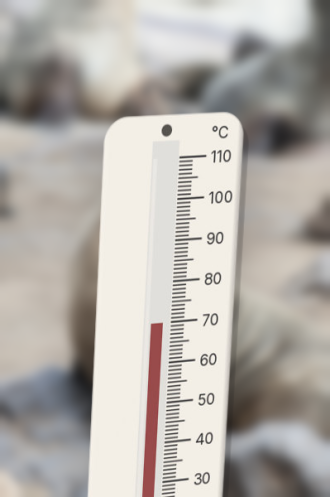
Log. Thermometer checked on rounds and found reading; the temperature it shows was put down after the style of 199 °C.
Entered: 70 °C
